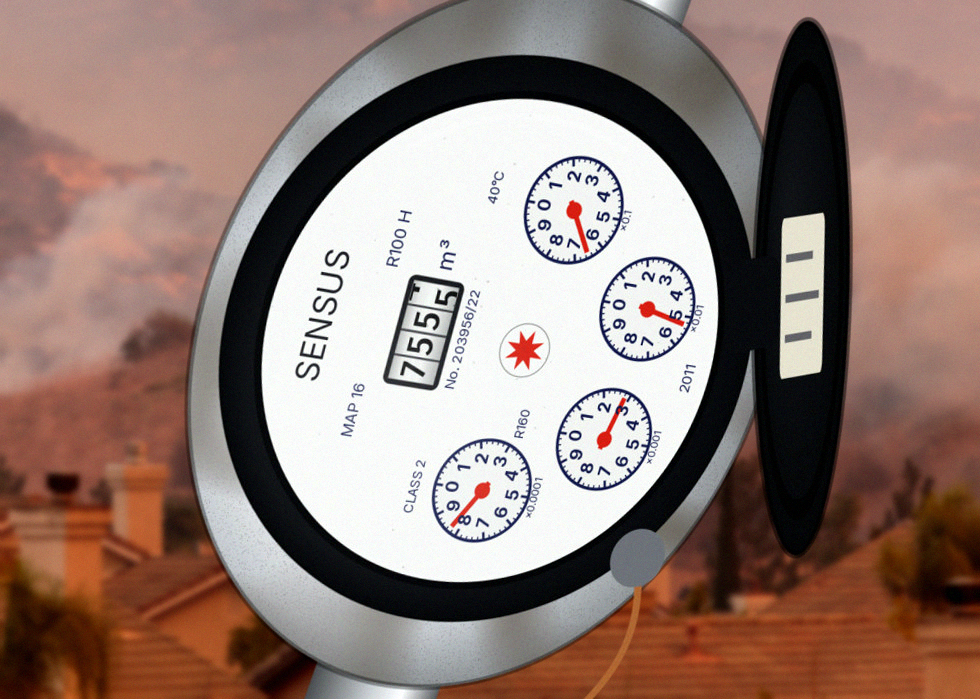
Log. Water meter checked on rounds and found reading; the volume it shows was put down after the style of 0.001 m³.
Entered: 7554.6528 m³
